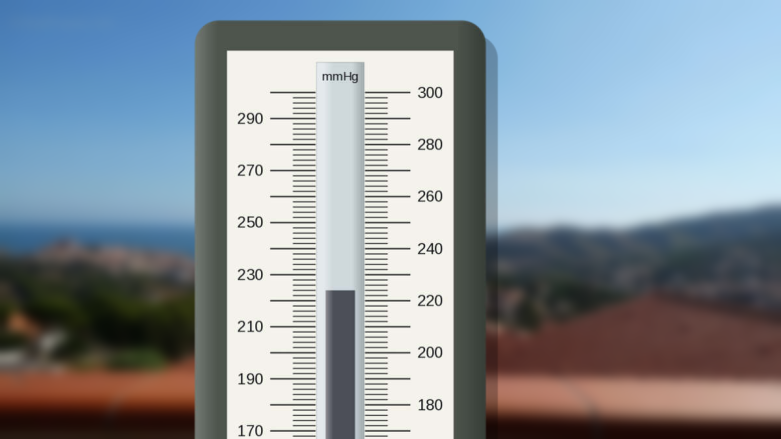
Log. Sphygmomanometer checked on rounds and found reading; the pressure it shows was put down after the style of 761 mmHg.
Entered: 224 mmHg
